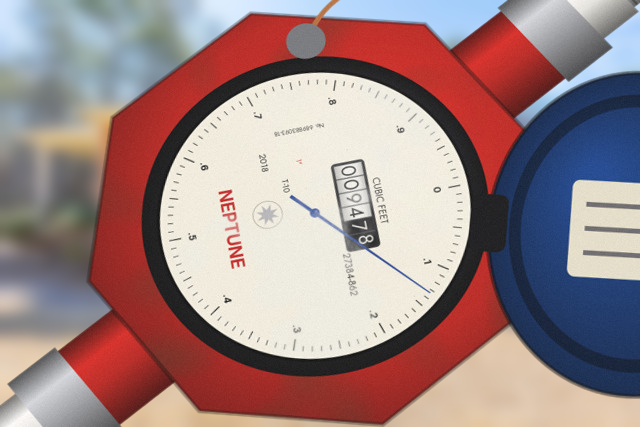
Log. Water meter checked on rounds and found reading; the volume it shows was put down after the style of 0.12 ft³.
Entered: 9478.13 ft³
